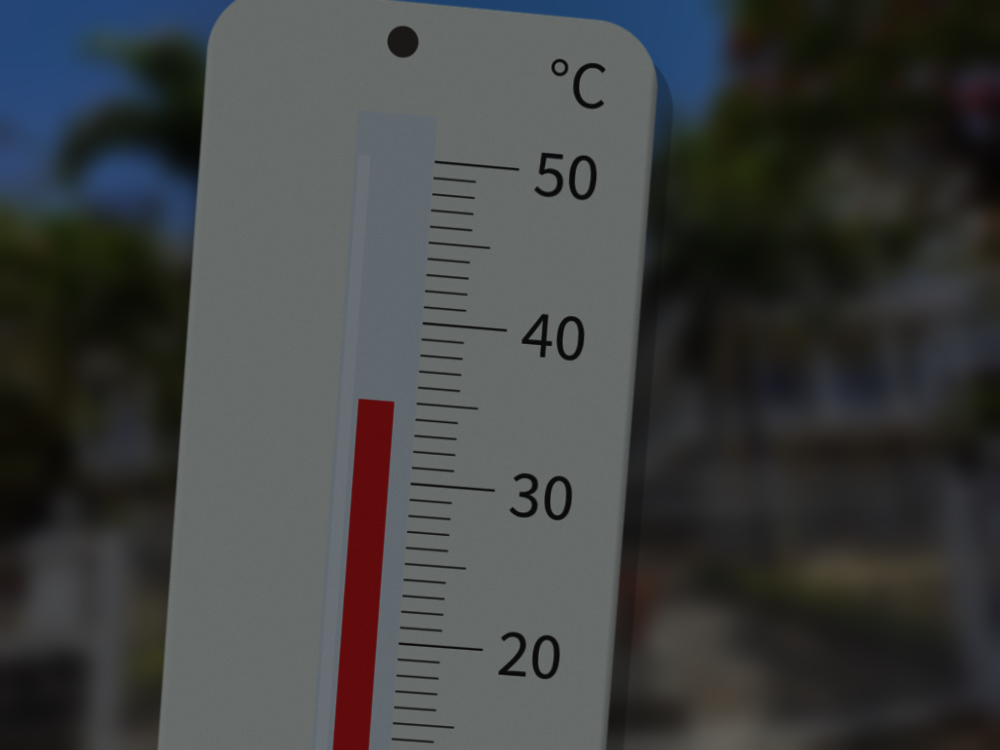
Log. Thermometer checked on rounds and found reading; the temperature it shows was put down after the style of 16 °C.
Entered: 35 °C
